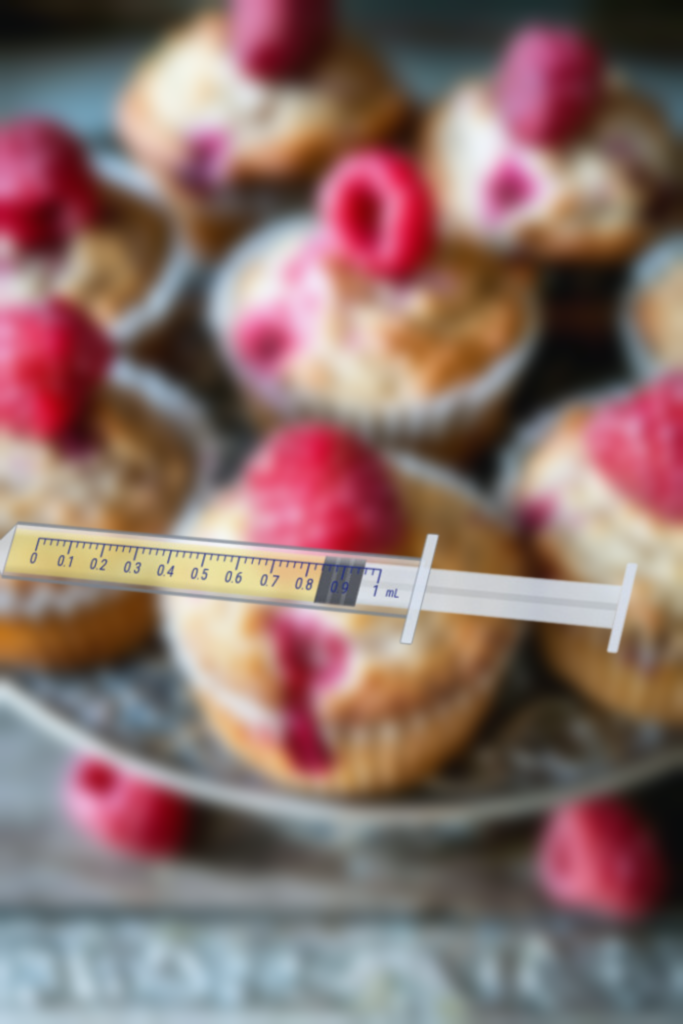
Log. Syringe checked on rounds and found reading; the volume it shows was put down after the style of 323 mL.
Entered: 0.84 mL
